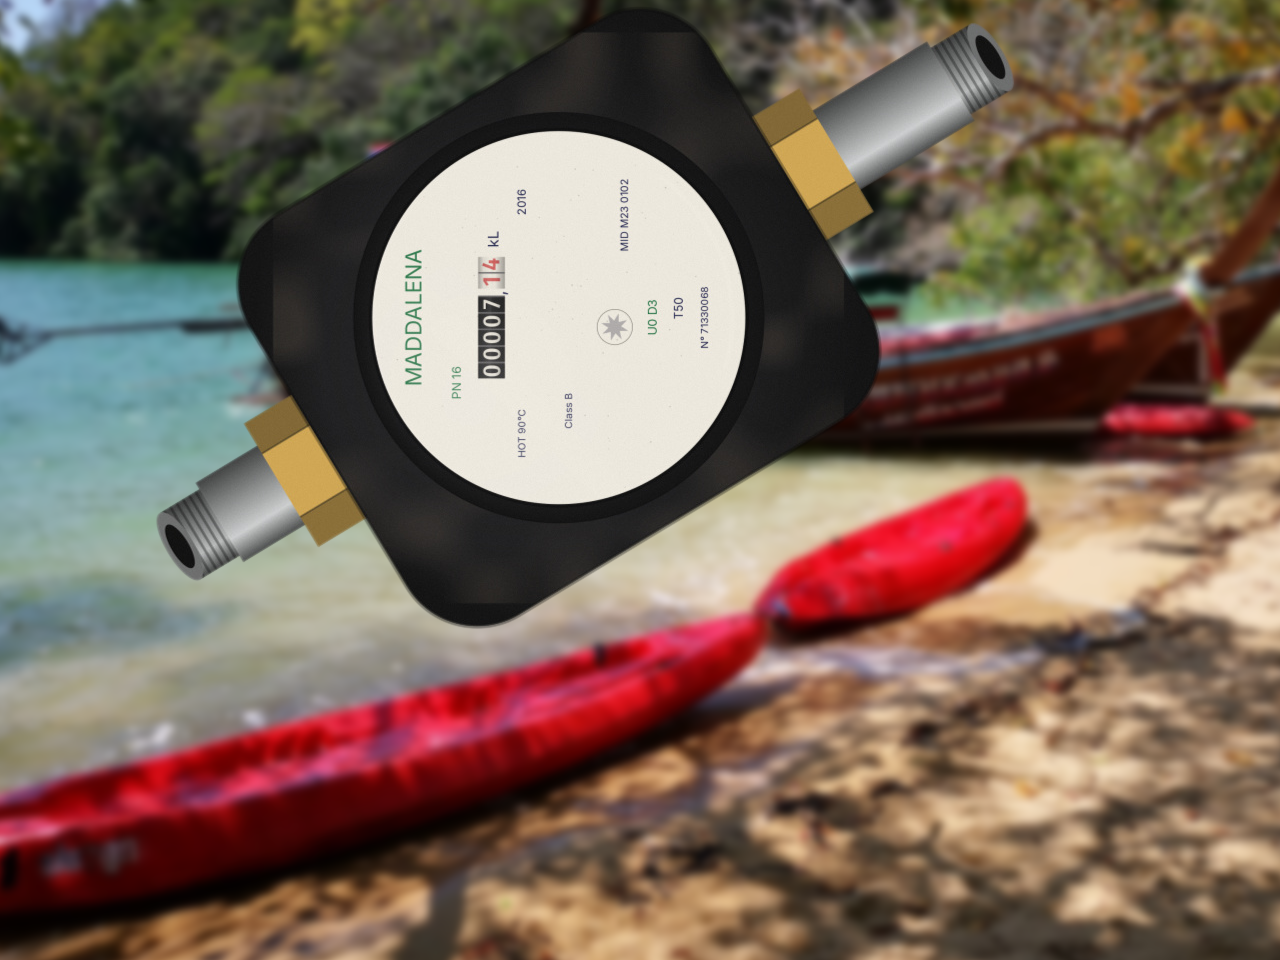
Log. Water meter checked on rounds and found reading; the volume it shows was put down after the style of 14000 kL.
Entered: 7.14 kL
